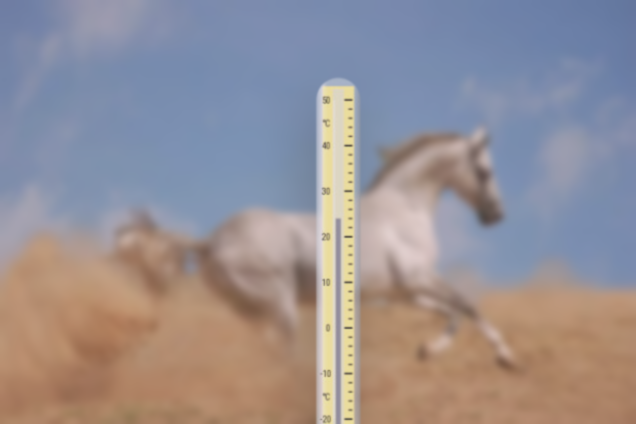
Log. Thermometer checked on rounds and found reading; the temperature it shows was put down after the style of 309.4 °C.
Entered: 24 °C
